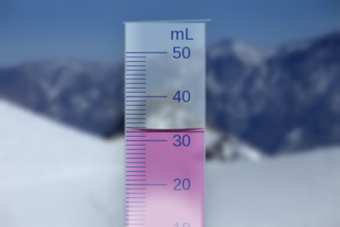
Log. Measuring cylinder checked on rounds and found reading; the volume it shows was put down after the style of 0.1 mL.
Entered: 32 mL
